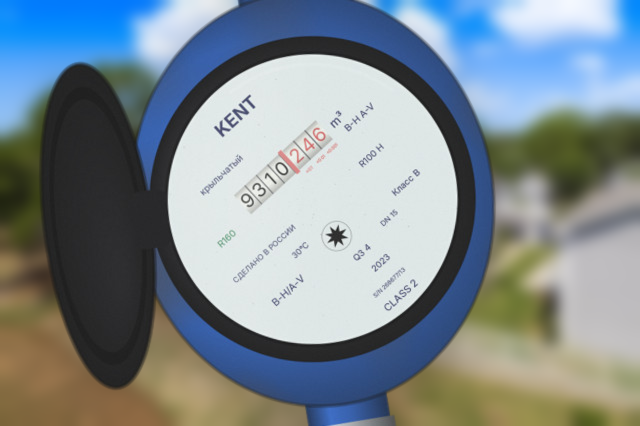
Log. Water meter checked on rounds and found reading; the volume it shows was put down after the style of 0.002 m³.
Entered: 9310.246 m³
